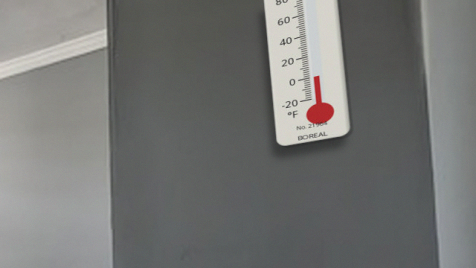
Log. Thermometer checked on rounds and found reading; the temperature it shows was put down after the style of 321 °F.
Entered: 0 °F
